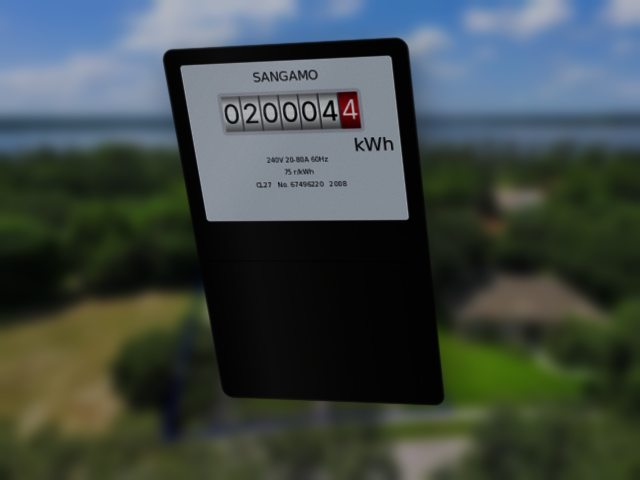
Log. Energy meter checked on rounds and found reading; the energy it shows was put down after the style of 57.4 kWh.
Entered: 20004.4 kWh
